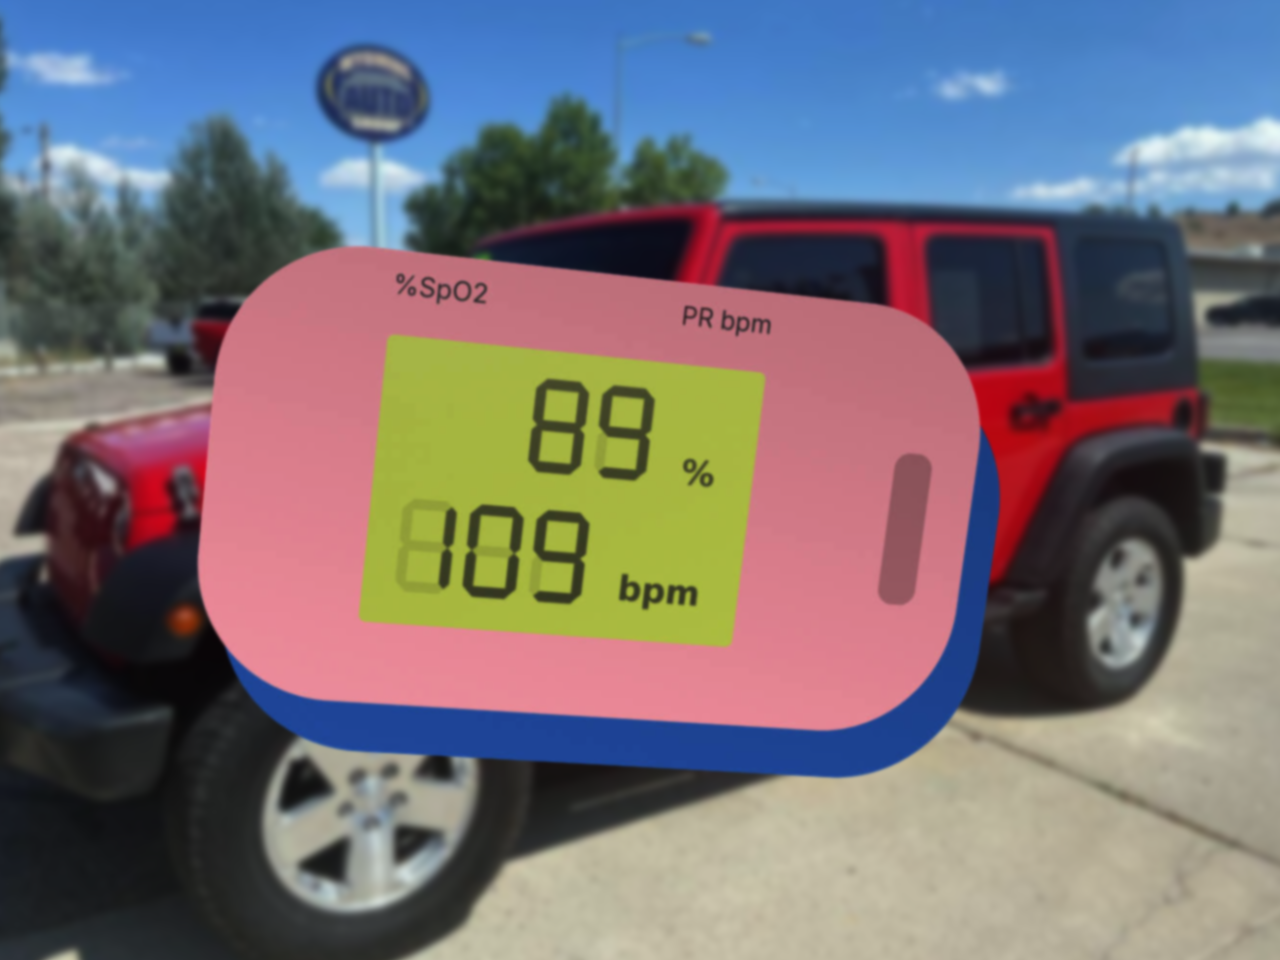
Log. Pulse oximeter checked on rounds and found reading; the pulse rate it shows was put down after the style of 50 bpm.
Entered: 109 bpm
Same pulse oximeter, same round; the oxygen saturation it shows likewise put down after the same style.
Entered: 89 %
